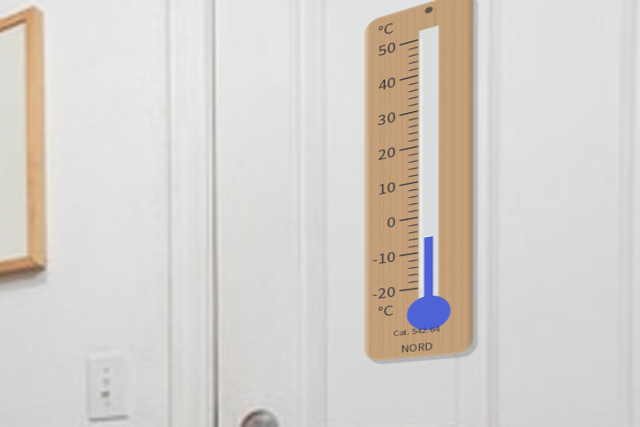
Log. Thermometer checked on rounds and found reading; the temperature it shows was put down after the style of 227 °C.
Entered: -6 °C
